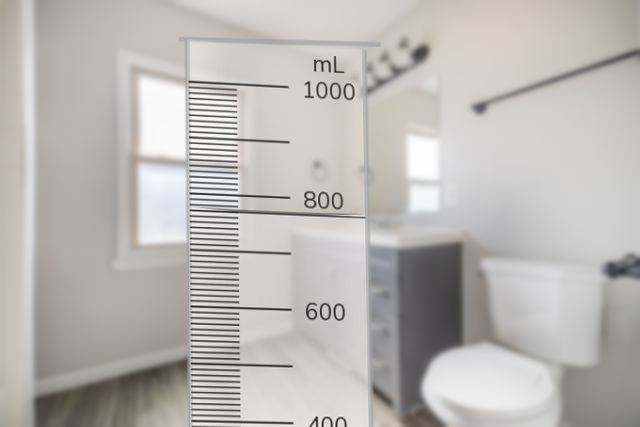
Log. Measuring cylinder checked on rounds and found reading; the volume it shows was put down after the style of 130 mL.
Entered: 770 mL
